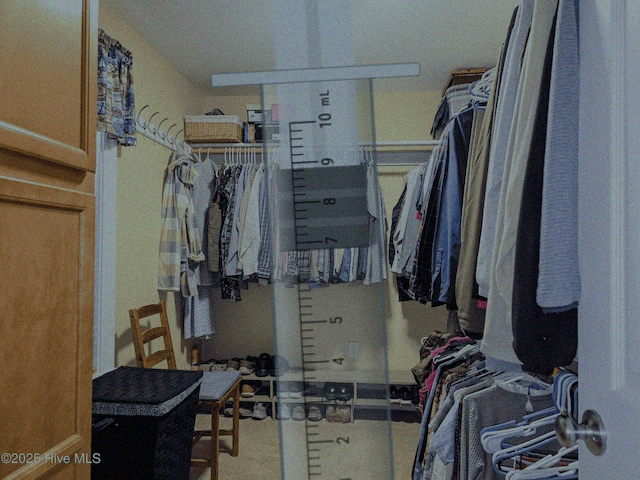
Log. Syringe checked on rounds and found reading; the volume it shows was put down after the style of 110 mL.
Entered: 6.8 mL
